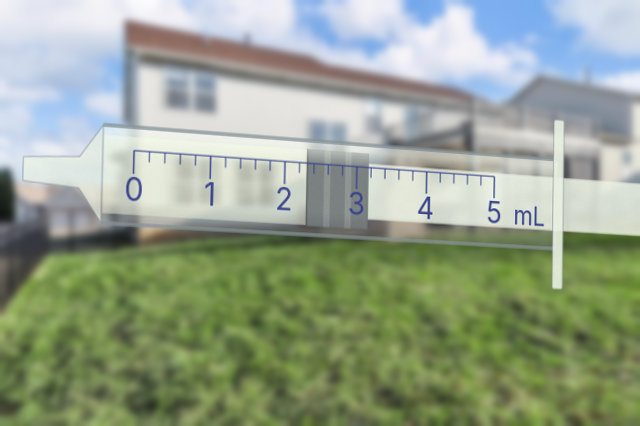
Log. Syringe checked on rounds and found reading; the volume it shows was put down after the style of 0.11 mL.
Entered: 2.3 mL
